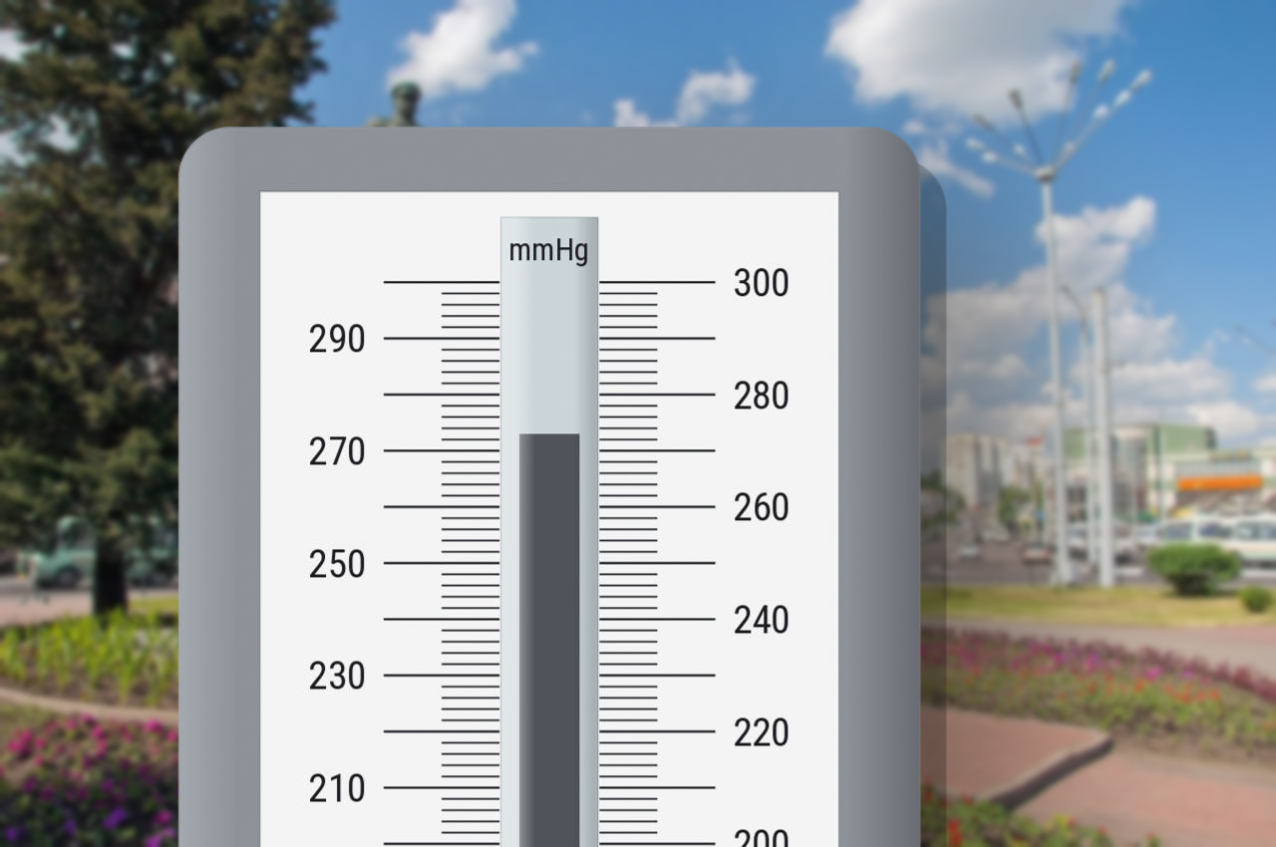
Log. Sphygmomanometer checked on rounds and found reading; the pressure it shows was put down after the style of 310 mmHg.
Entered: 273 mmHg
